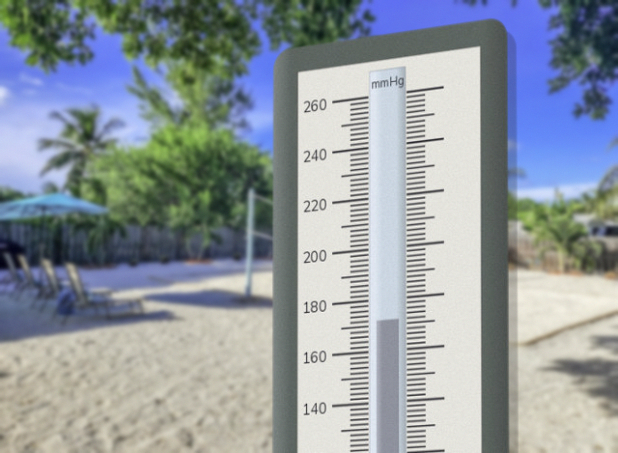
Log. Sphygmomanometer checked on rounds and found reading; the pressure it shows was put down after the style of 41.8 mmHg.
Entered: 172 mmHg
